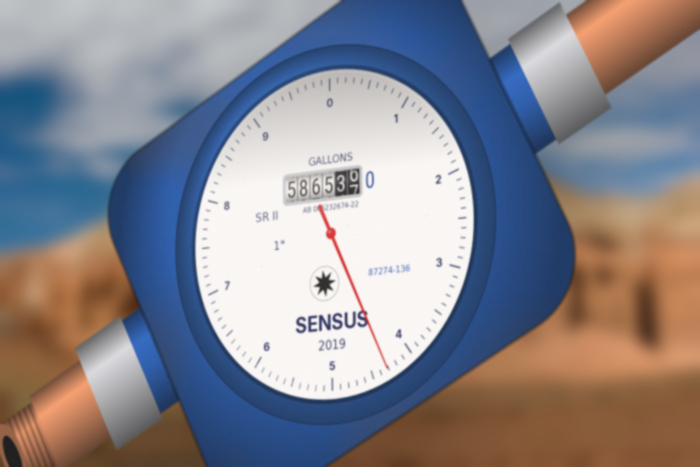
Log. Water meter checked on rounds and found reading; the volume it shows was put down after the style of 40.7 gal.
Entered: 5865364.3 gal
